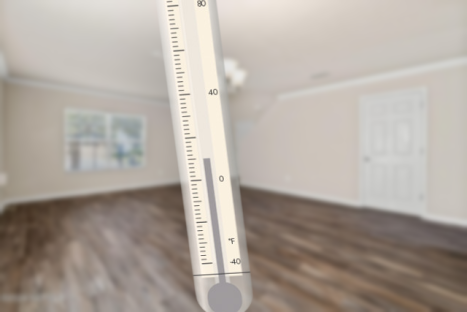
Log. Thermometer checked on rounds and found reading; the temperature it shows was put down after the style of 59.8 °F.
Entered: 10 °F
